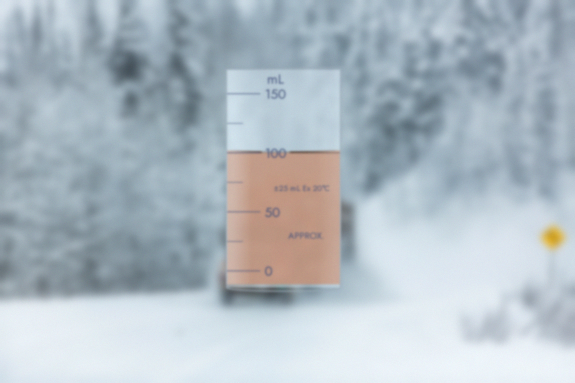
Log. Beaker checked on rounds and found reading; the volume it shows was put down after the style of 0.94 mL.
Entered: 100 mL
